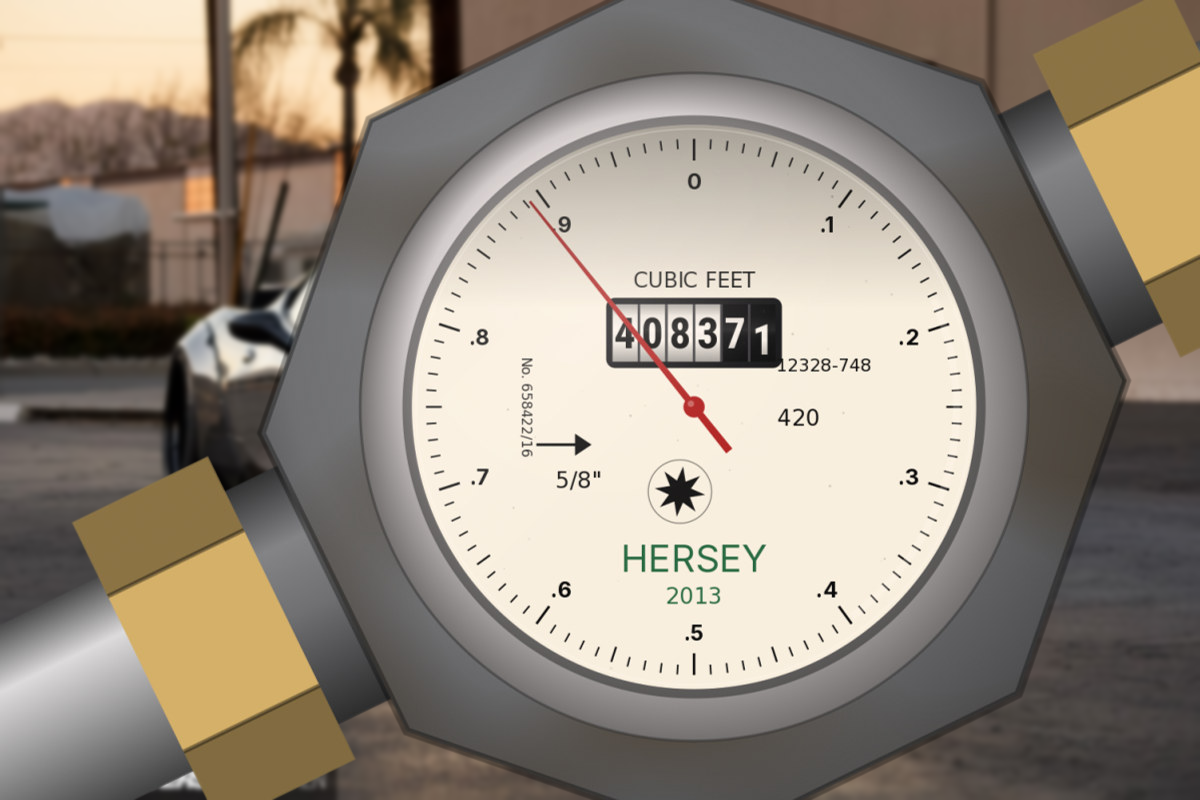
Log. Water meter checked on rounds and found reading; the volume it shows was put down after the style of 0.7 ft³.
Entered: 408370.89 ft³
